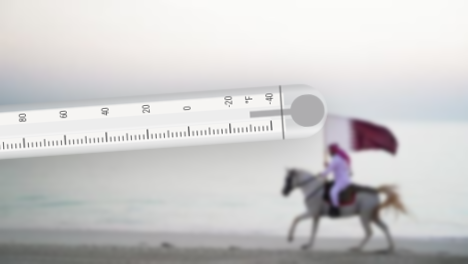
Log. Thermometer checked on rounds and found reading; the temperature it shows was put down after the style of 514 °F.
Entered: -30 °F
